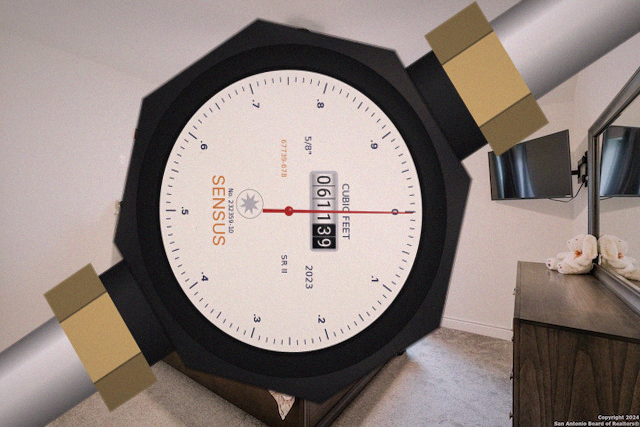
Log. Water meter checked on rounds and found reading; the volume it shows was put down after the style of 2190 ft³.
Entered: 61139.00 ft³
